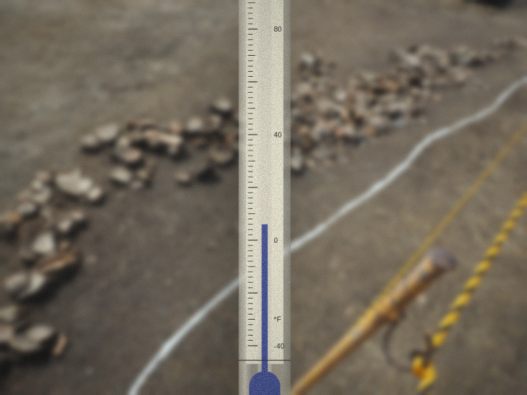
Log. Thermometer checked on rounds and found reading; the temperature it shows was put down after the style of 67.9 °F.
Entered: 6 °F
